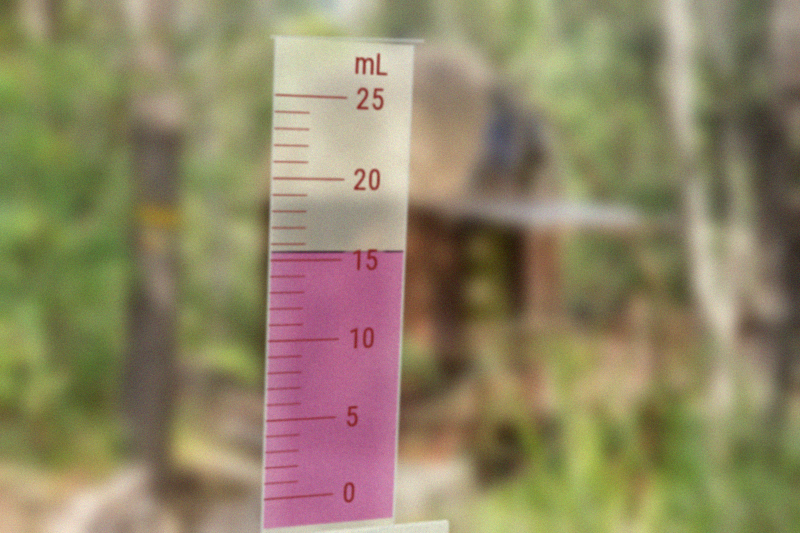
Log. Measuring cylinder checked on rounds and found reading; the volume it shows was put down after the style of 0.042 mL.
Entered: 15.5 mL
